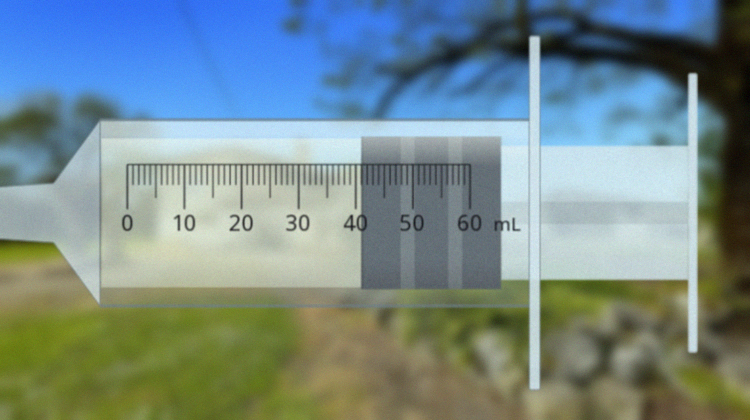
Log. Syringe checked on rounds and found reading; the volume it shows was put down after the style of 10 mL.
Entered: 41 mL
